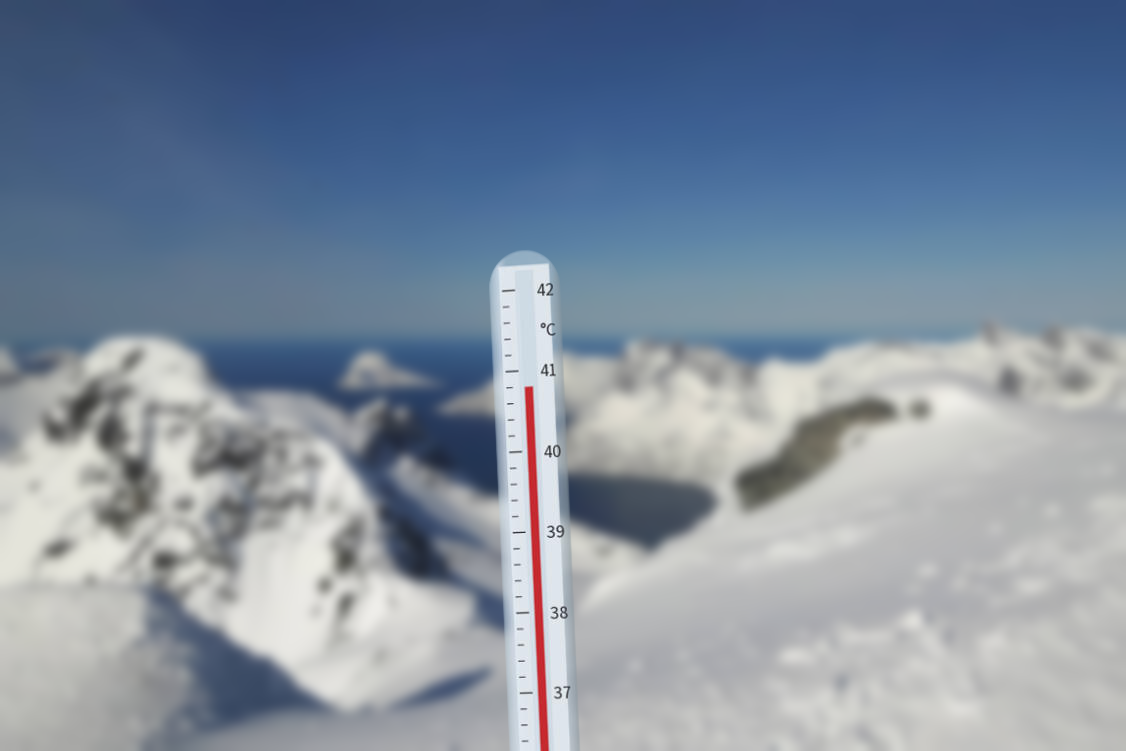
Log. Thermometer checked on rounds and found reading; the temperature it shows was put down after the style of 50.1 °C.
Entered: 40.8 °C
